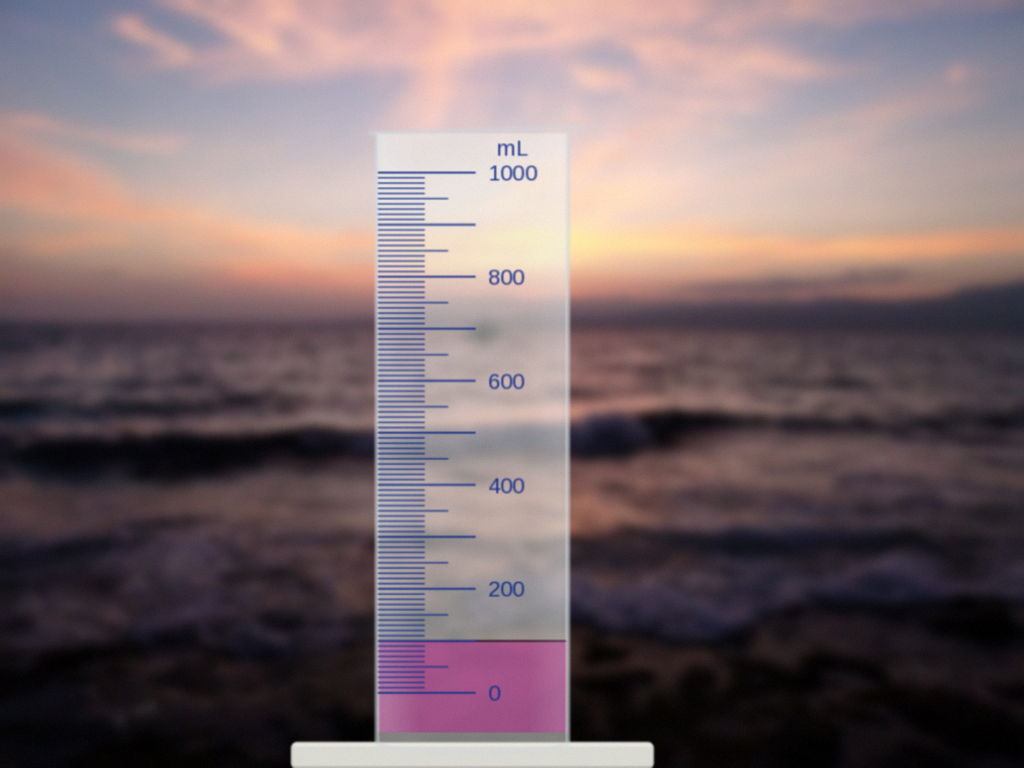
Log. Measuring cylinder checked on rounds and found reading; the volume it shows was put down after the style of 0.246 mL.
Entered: 100 mL
